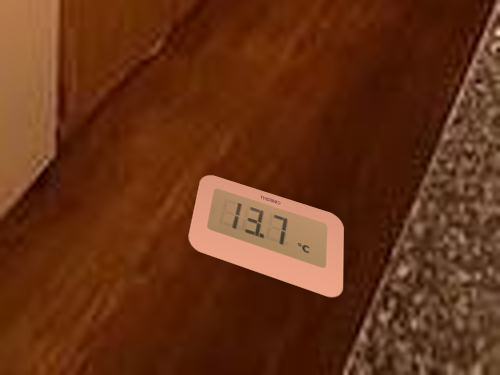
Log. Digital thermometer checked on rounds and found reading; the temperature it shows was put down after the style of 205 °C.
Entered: 13.7 °C
